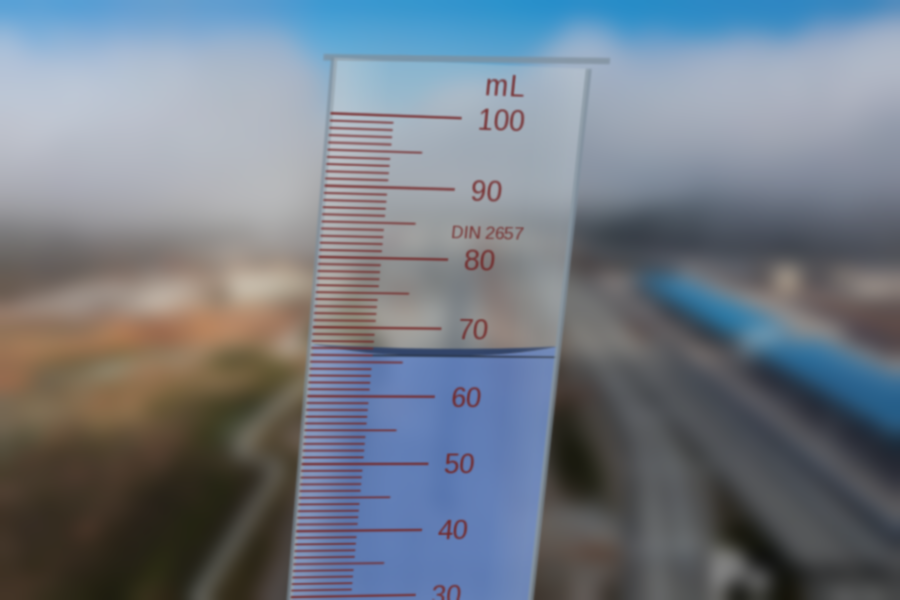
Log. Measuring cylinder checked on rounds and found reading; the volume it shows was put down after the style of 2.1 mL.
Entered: 66 mL
